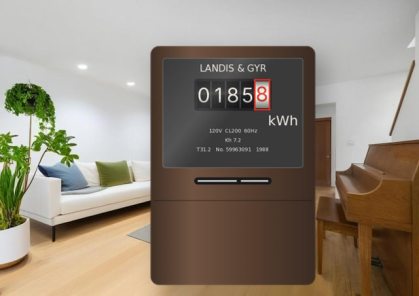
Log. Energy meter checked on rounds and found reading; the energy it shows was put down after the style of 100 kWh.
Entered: 185.8 kWh
